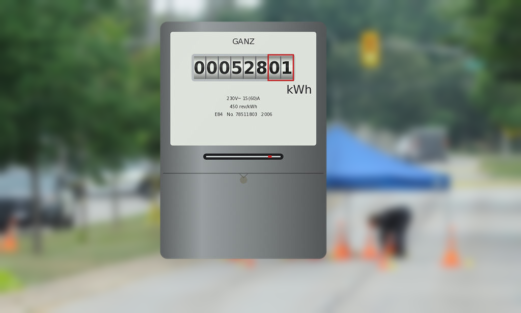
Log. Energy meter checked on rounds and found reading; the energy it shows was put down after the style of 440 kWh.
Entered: 528.01 kWh
